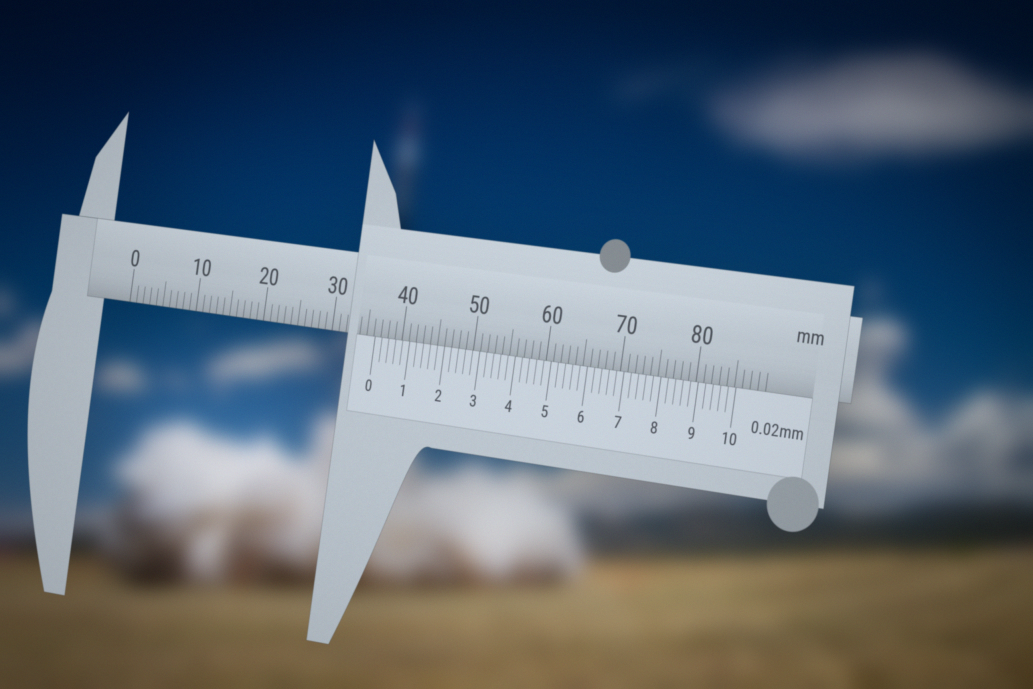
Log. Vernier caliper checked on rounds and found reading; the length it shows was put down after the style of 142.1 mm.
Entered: 36.2 mm
